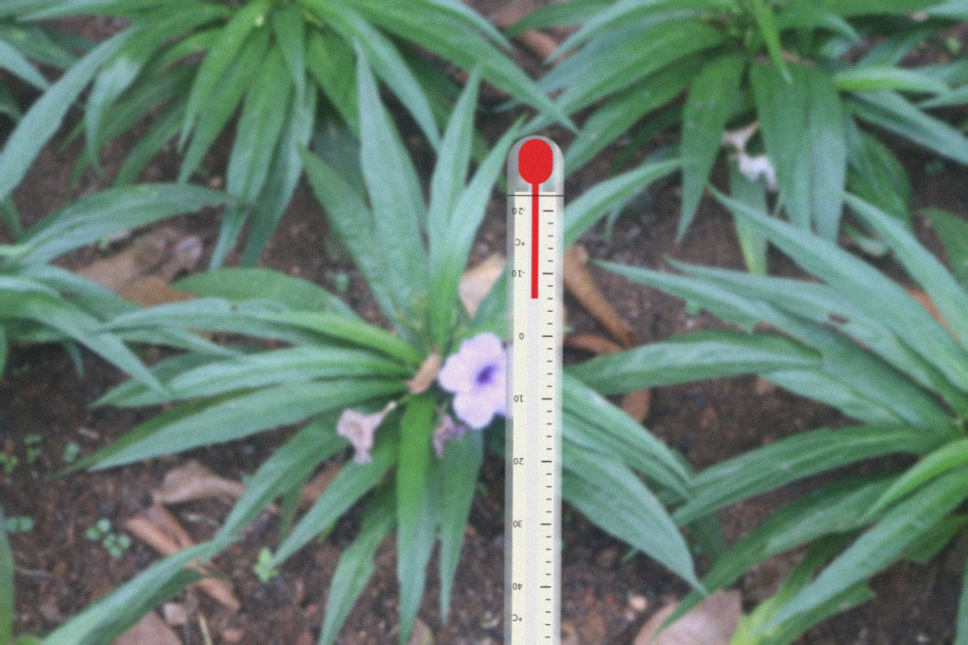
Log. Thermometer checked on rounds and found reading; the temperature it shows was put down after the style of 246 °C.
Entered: -6 °C
